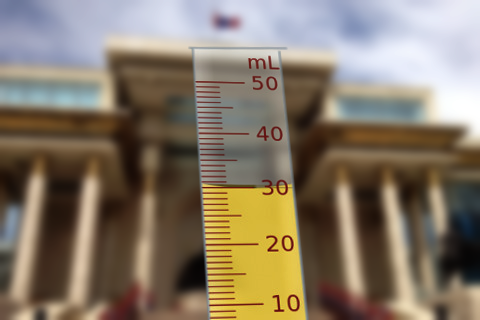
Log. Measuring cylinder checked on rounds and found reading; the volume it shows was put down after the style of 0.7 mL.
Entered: 30 mL
